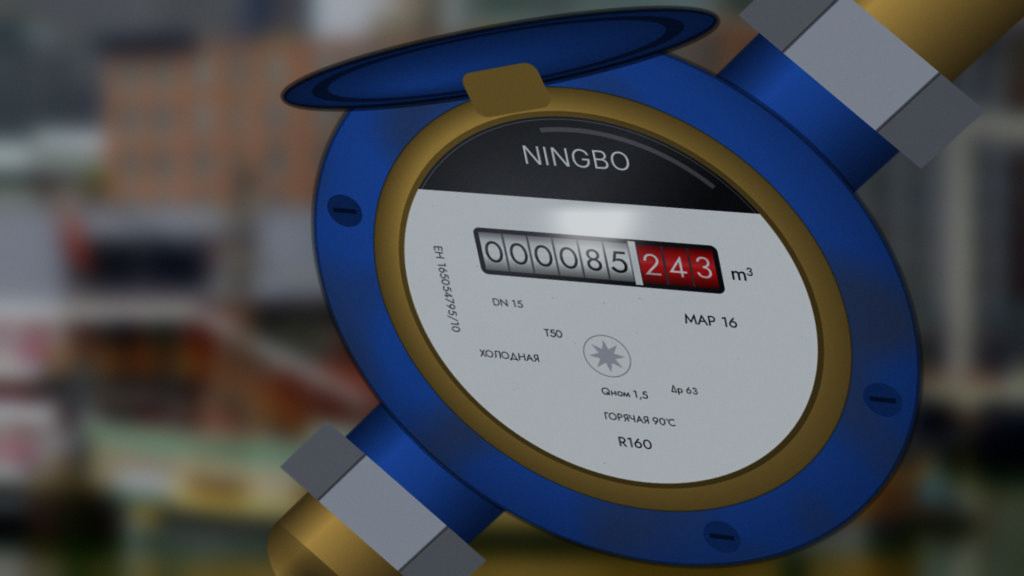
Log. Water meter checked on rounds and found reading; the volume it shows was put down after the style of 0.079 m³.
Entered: 85.243 m³
